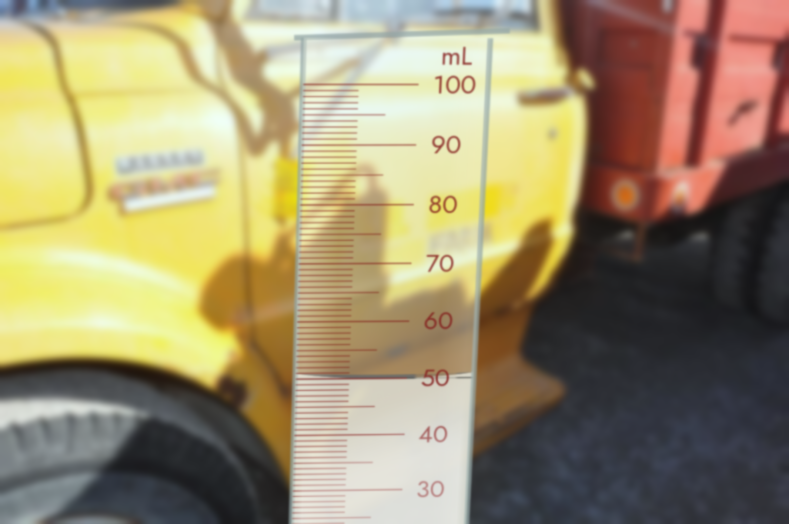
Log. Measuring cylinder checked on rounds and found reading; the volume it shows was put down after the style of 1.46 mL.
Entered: 50 mL
